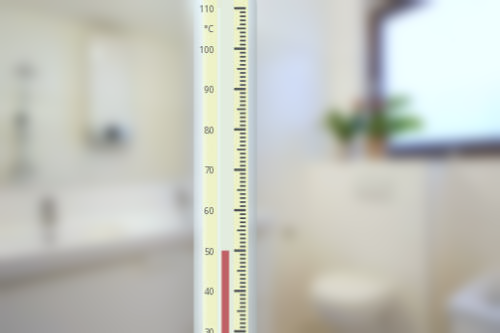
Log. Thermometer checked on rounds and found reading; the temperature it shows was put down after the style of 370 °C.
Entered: 50 °C
